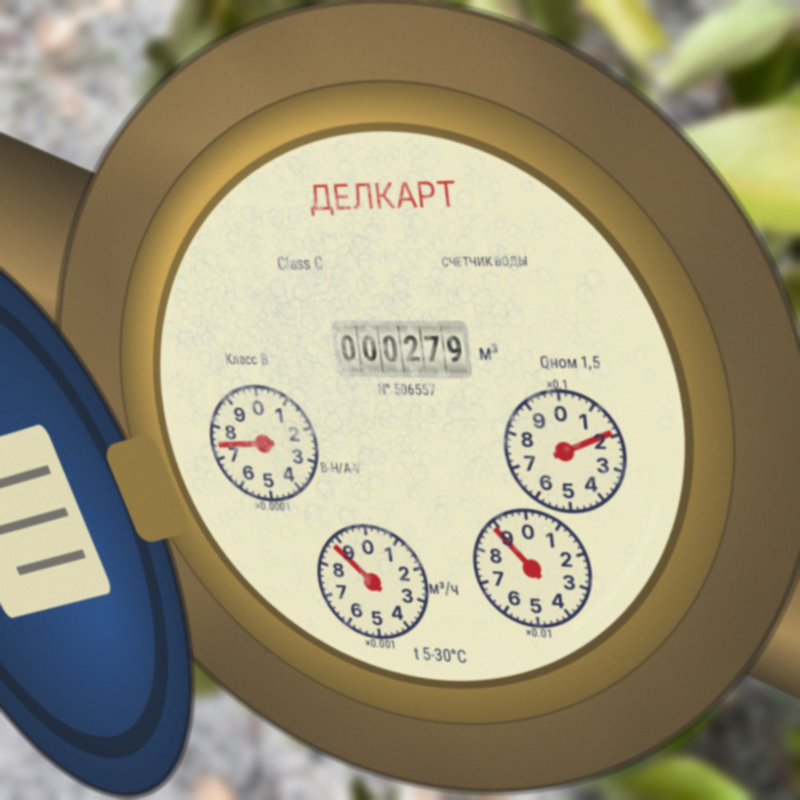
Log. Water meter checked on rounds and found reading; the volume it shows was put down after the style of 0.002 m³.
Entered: 279.1887 m³
